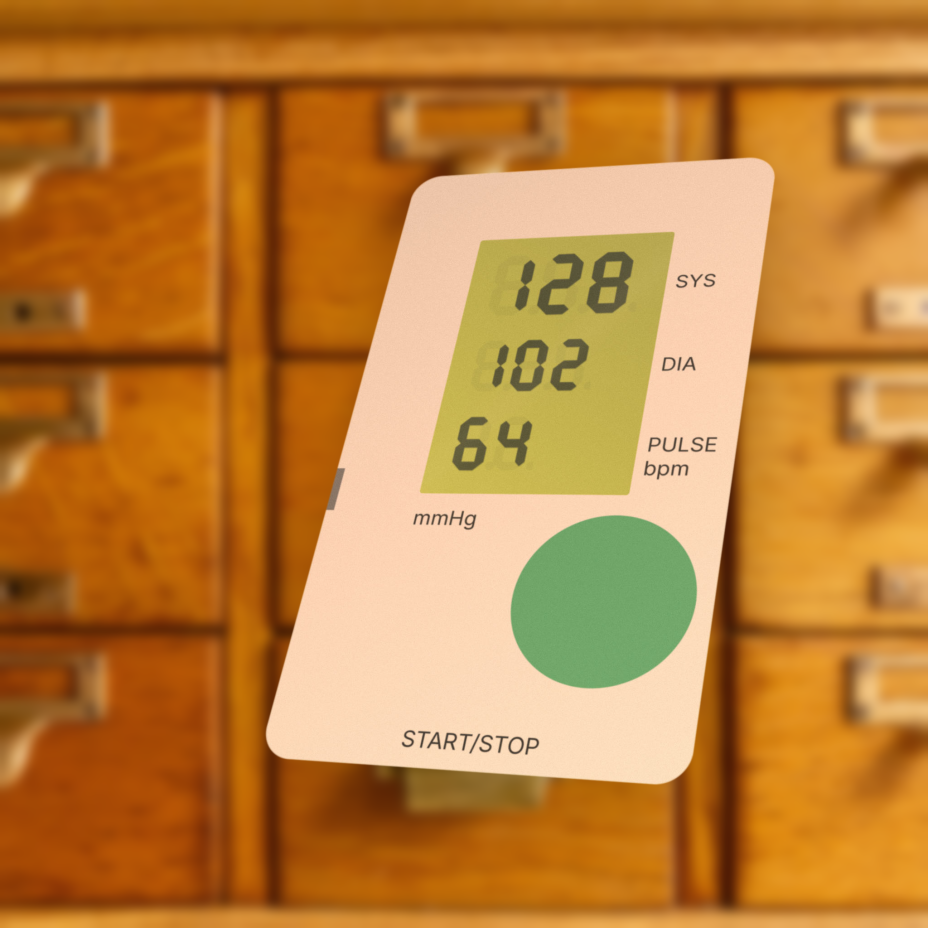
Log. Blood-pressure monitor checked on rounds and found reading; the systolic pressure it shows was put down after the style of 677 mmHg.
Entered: 128 mmHg
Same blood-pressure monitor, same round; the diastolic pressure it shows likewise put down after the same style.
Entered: 102 mmHg
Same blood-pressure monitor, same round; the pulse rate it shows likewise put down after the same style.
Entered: 64 bpm
